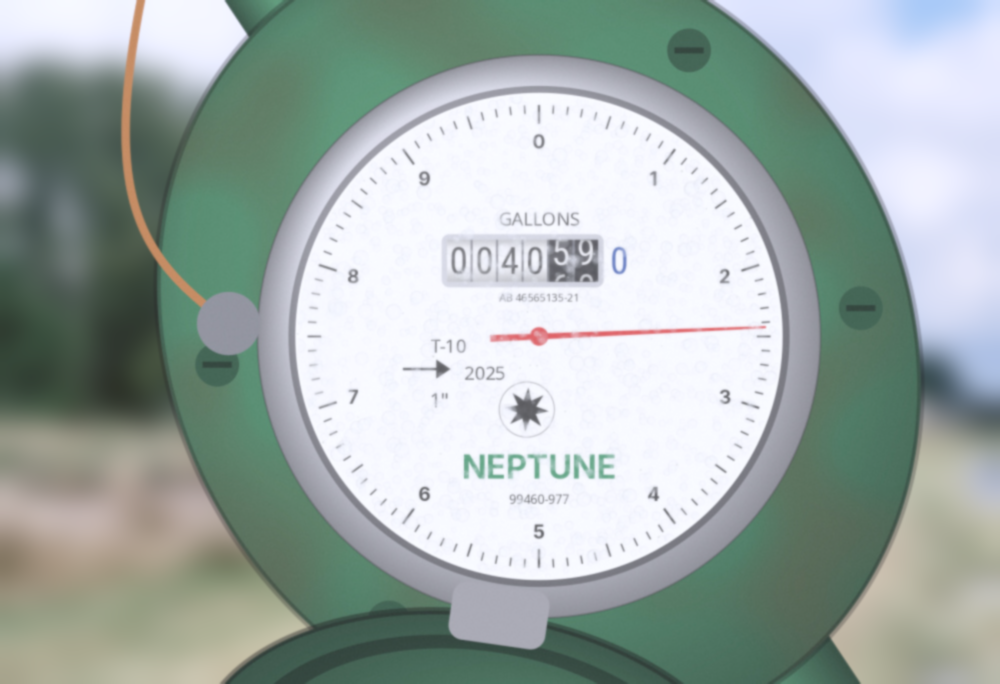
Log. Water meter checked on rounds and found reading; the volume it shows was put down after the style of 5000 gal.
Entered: 40592.4 gal
